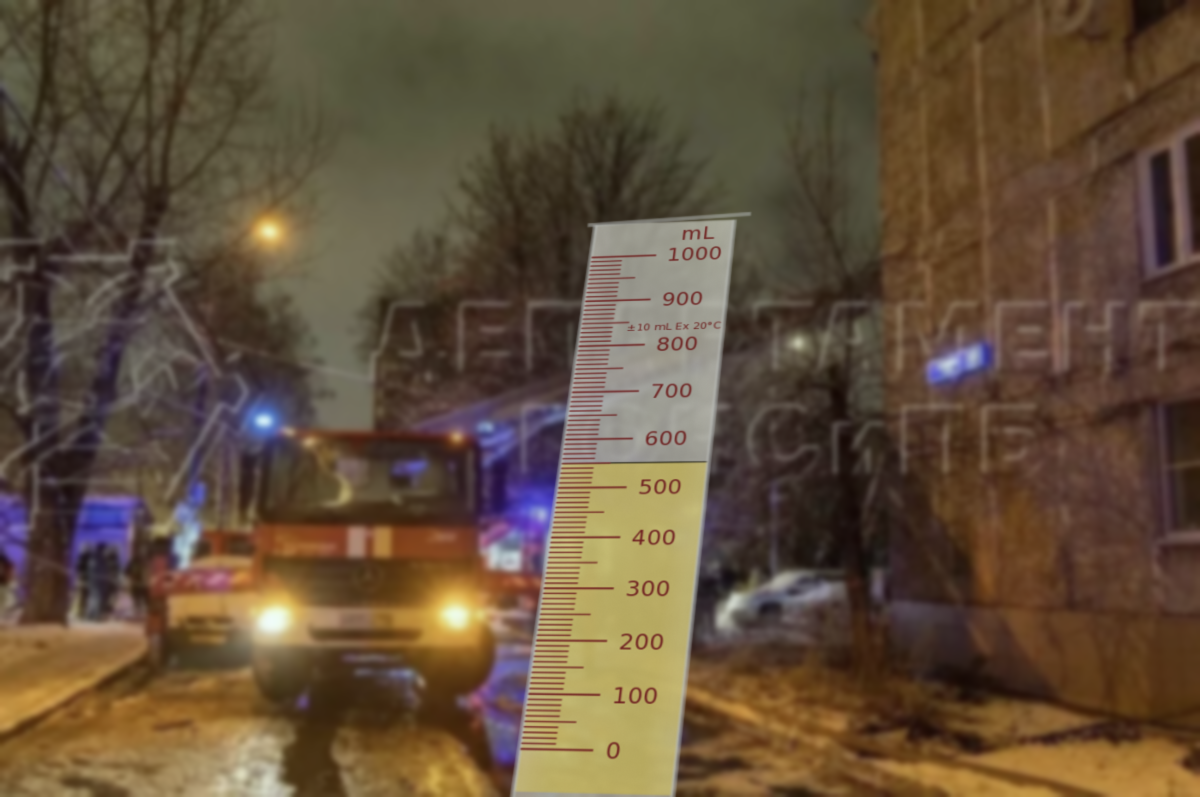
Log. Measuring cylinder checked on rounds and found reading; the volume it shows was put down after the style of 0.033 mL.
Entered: 550 mL
